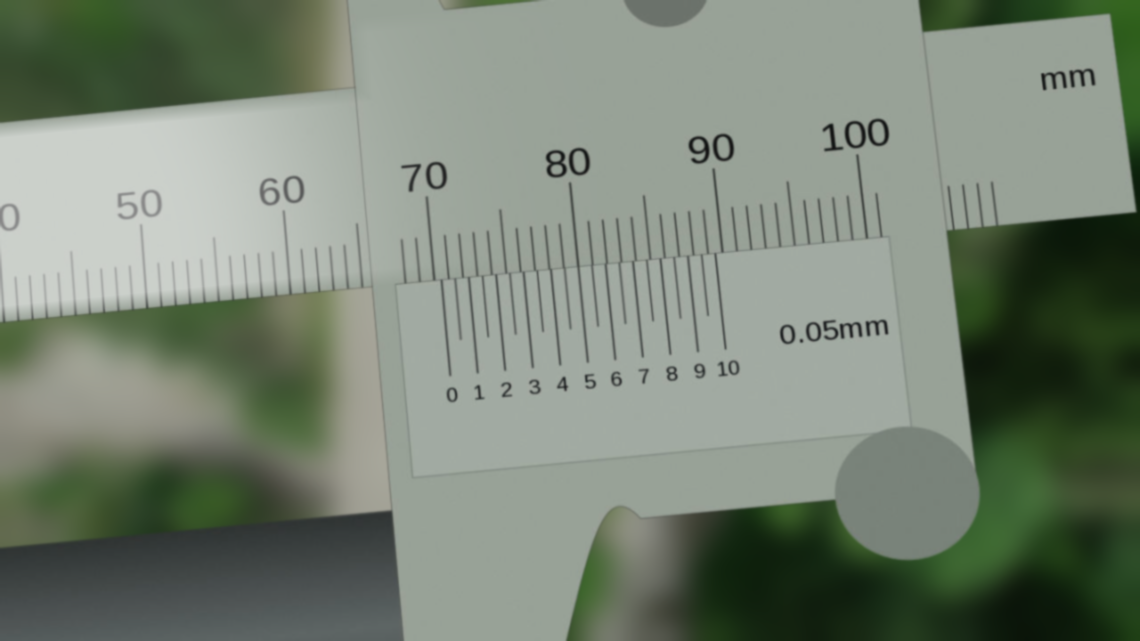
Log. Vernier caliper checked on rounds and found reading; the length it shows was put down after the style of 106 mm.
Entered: 70.5 mm
